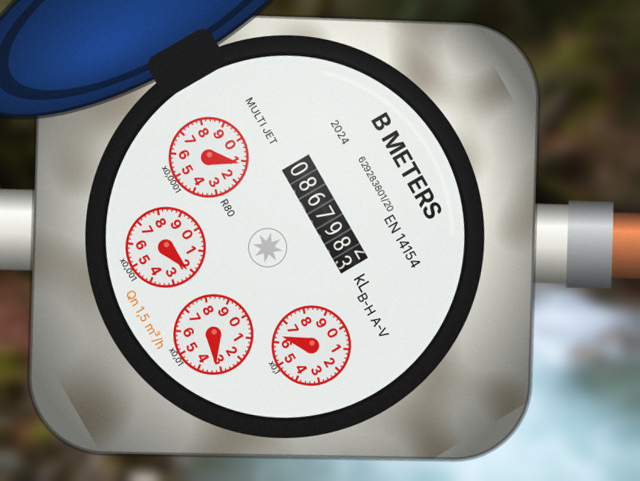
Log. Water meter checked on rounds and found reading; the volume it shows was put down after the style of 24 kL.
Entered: 867982.6321 kL
